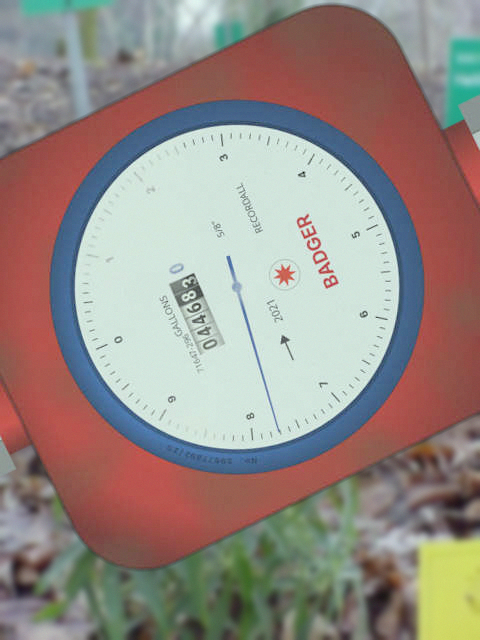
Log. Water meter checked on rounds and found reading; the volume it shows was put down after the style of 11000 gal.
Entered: 446827.7 gal
